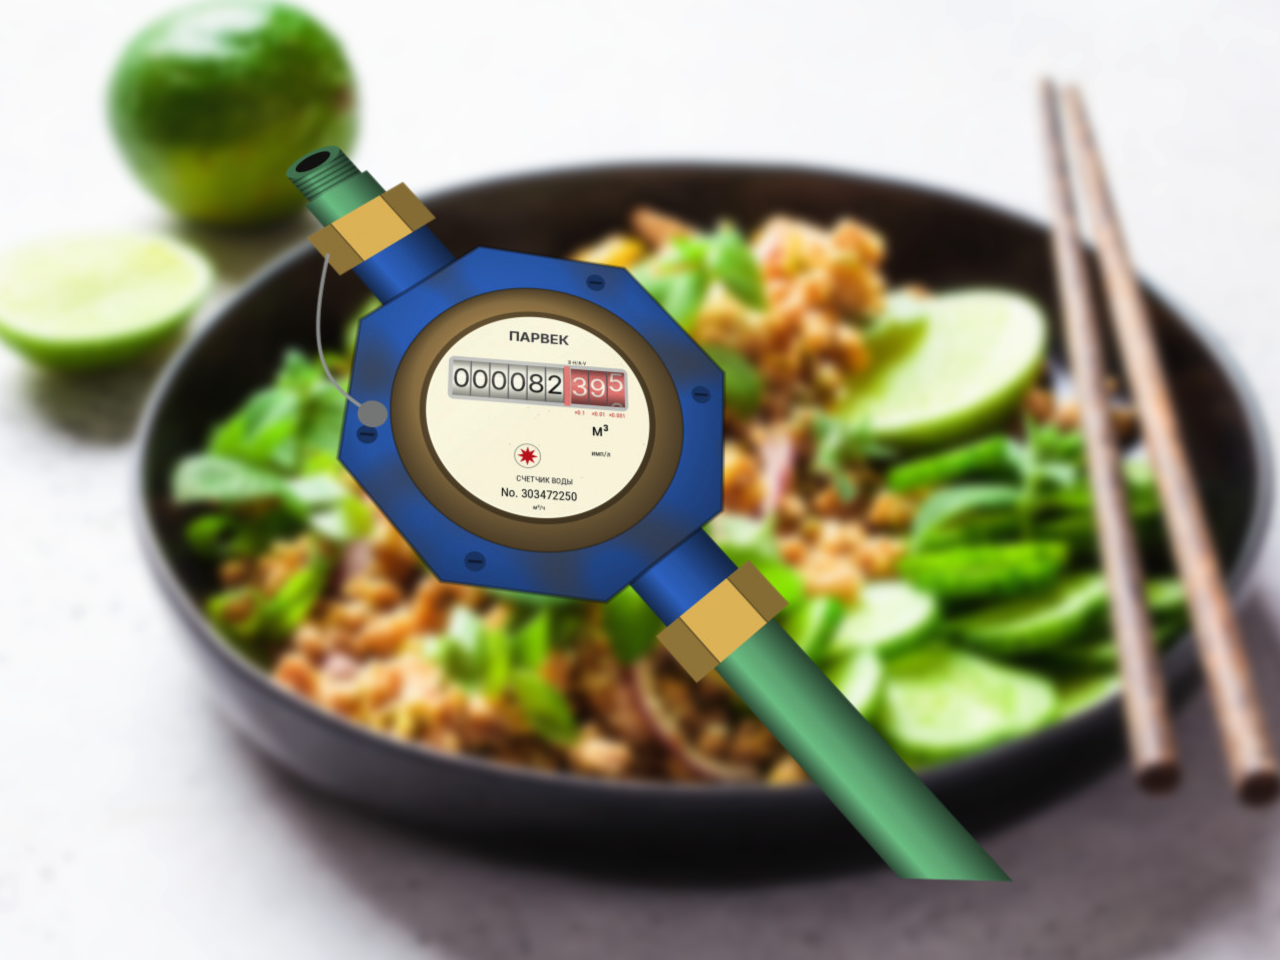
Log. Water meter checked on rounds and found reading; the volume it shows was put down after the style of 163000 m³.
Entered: 82.395 m³
